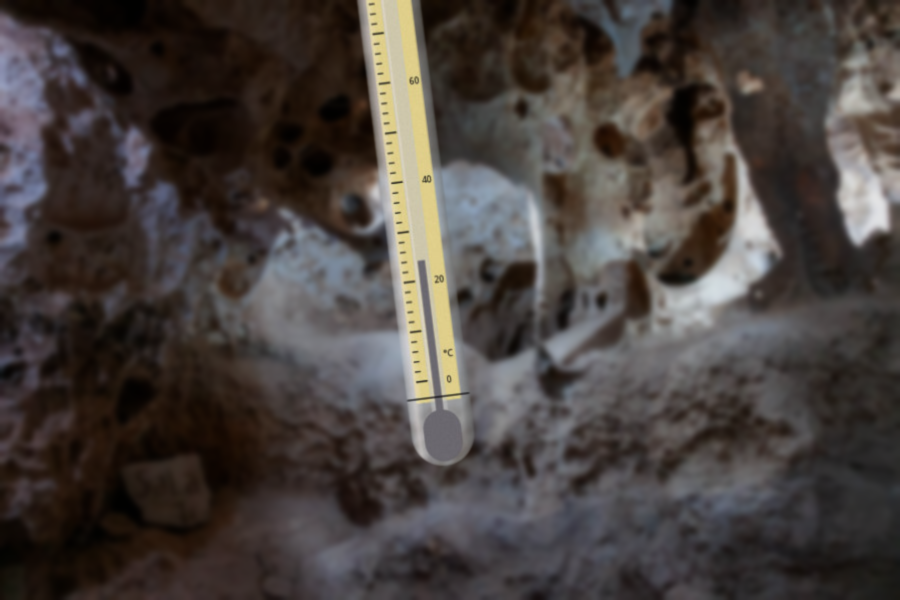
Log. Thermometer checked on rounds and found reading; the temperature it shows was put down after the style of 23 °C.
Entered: 24 °C
